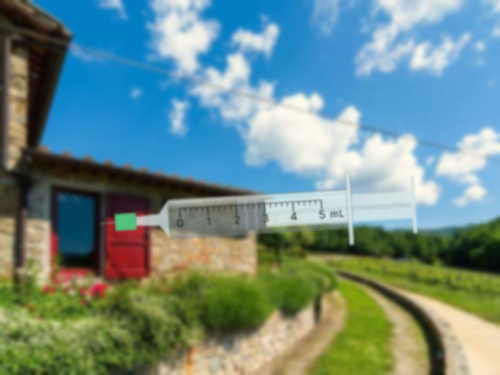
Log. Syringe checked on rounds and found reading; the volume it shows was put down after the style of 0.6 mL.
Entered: 2 mL
